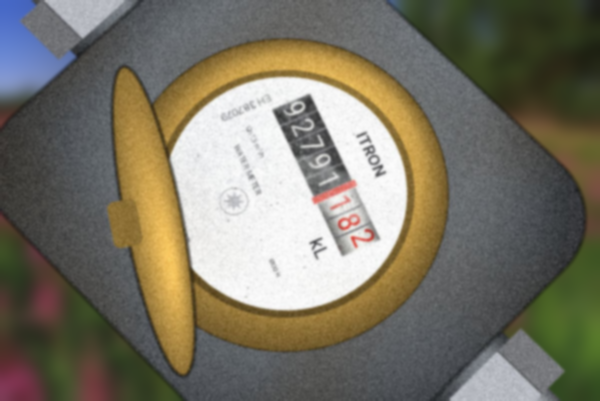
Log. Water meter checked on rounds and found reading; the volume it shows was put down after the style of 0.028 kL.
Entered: 92791.182 kL
